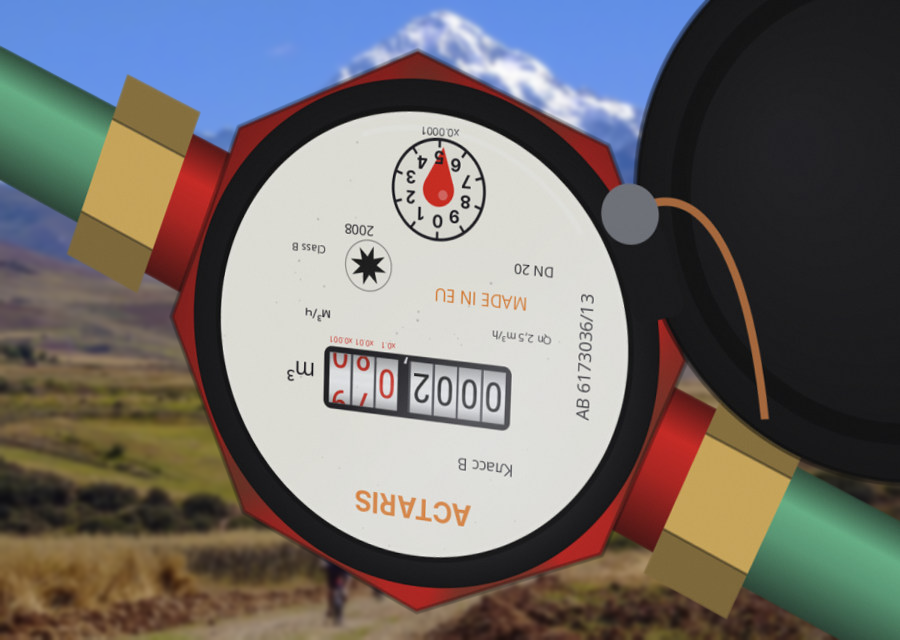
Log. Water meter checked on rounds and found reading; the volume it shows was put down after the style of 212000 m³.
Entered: 2.0795 m³
